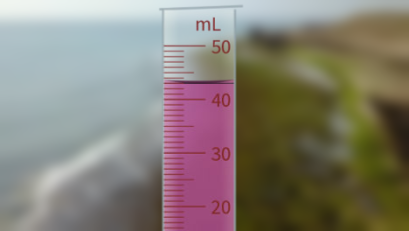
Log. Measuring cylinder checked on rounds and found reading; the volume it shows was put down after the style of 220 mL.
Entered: 43 mL
